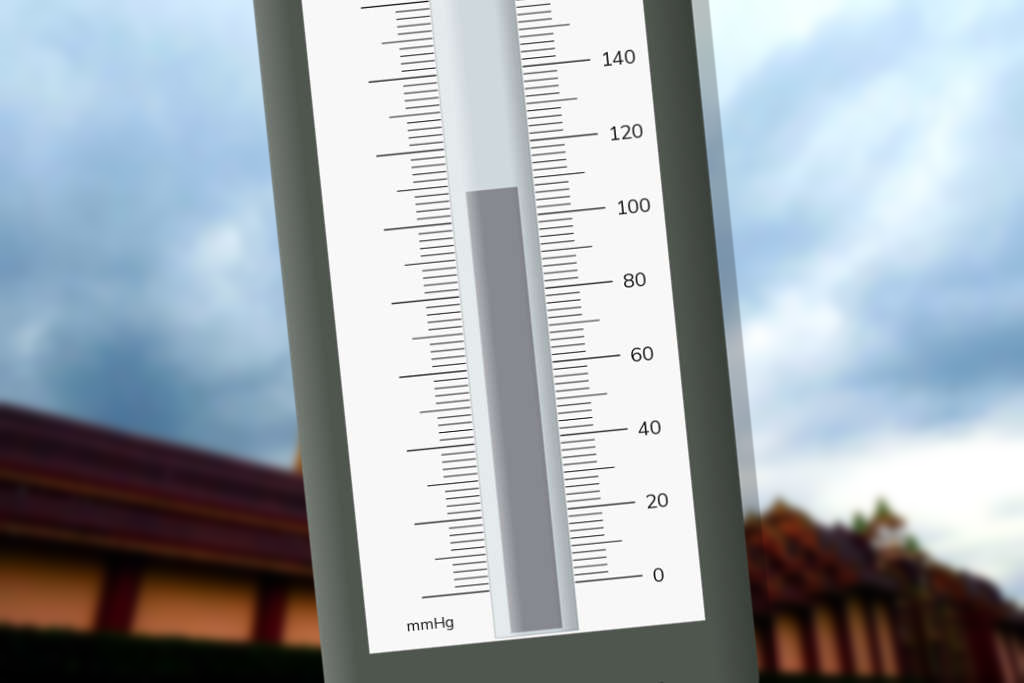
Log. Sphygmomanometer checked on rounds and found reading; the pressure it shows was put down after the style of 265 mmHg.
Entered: 108 mmHg
